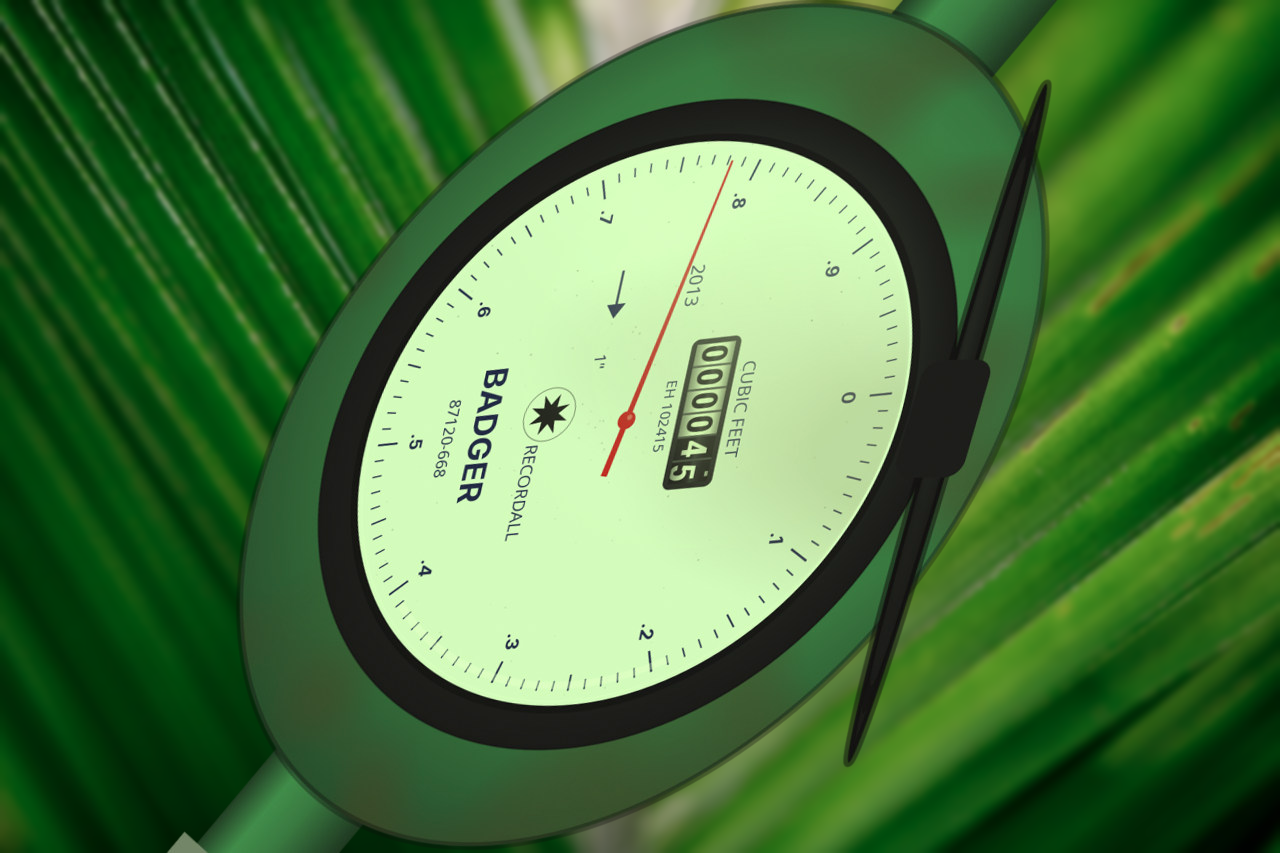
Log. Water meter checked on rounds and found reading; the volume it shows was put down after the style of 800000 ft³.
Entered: 44.78 ft³
